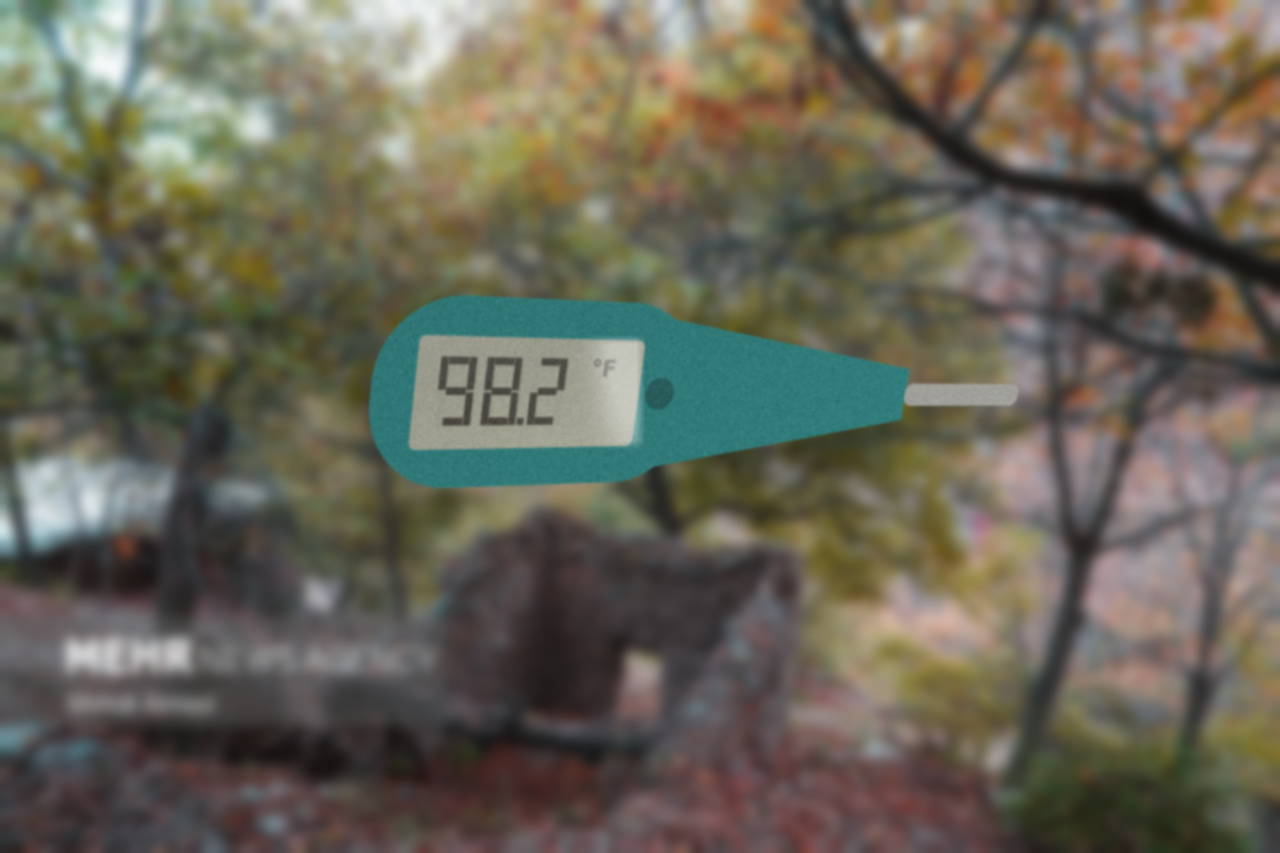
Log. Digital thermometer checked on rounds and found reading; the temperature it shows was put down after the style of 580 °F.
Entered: 98.2 °F
